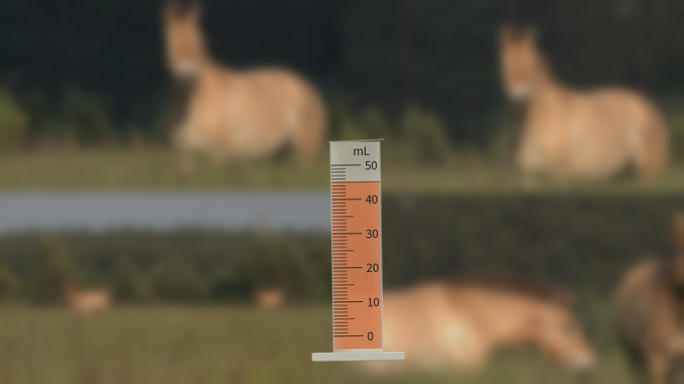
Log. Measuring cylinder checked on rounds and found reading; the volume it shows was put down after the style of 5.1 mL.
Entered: 45 mL
